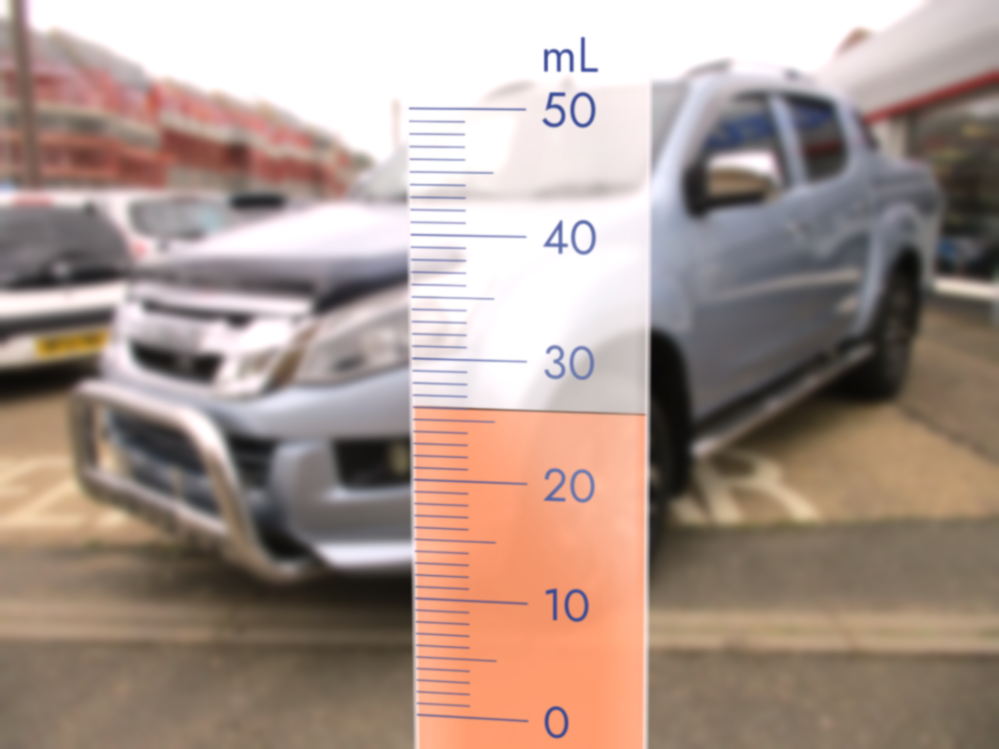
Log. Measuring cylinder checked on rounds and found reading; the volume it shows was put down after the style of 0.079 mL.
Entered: 26 mL
